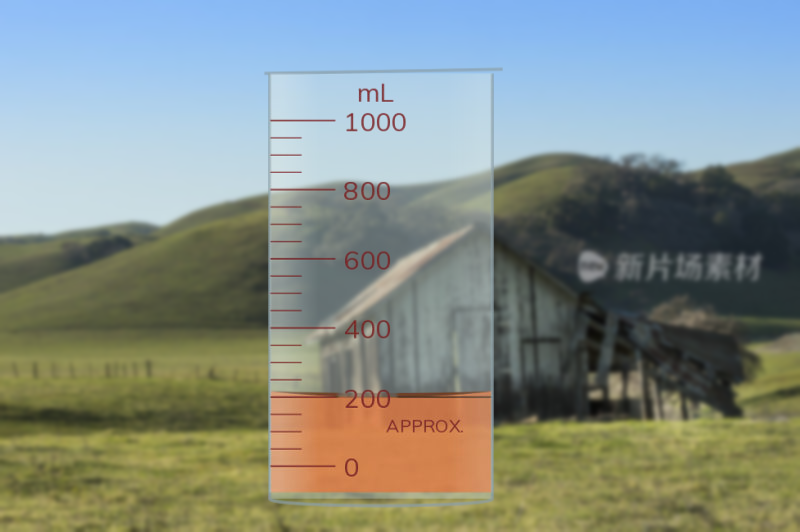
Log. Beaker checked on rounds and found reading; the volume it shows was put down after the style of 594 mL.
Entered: 200 mL
